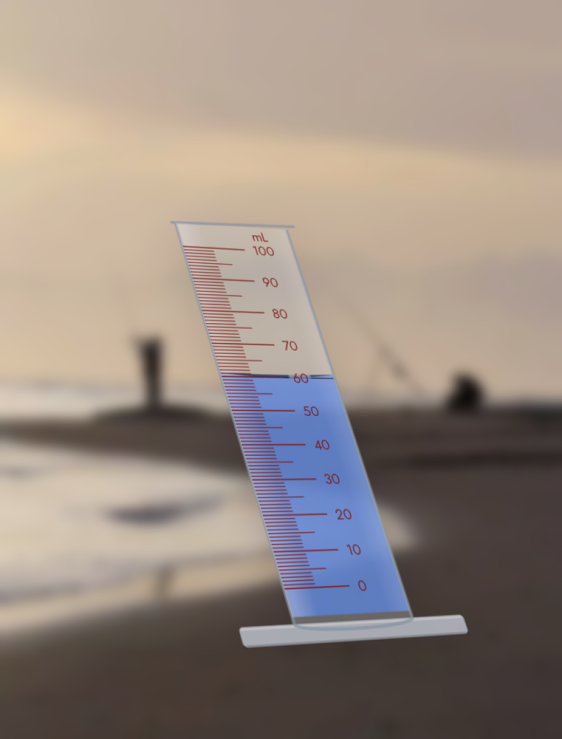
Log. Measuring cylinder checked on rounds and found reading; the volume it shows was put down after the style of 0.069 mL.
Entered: 60 mL
